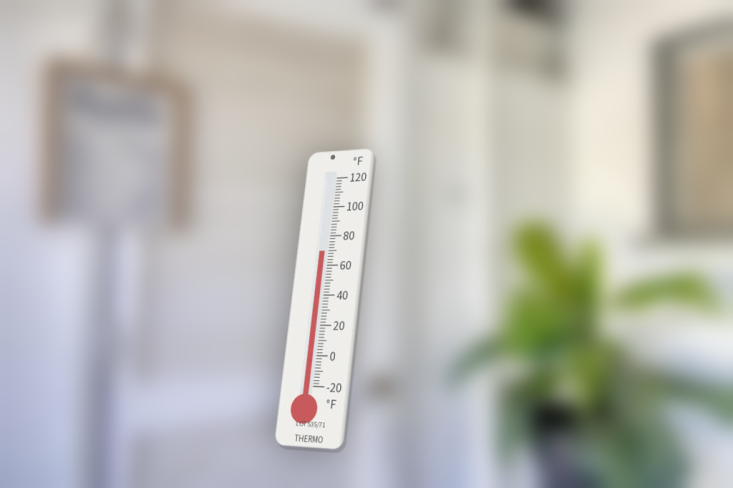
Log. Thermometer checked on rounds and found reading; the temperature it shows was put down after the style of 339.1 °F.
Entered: 70 °F
